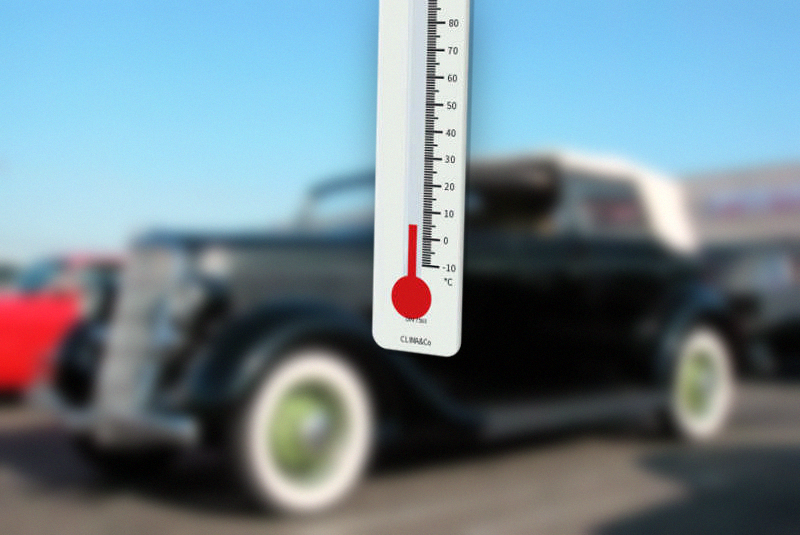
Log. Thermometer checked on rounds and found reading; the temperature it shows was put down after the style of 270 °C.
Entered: 5 °C
